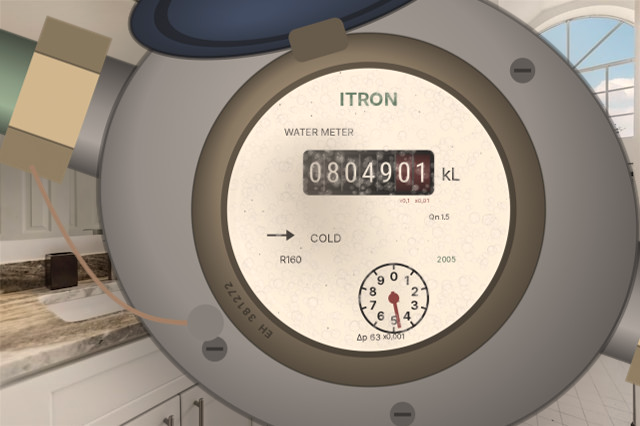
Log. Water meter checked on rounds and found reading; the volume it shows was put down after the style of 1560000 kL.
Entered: 8049.014 kL
